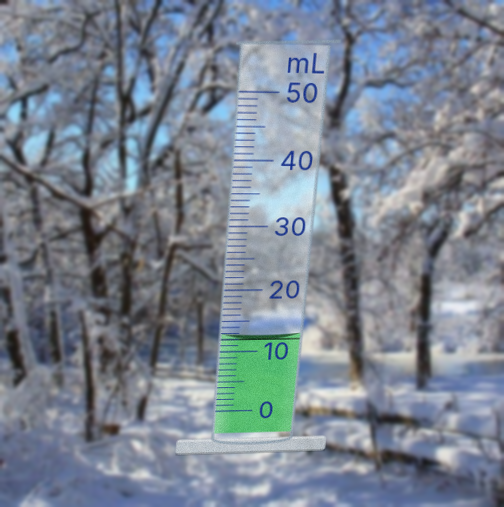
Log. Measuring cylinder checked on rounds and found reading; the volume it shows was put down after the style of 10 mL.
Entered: 12 mL
